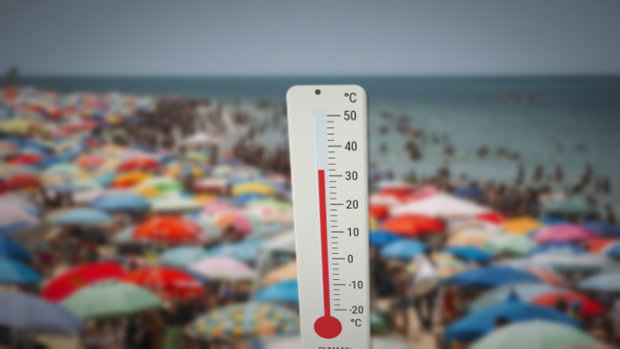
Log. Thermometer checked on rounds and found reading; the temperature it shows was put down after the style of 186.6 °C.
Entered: 32 °C
